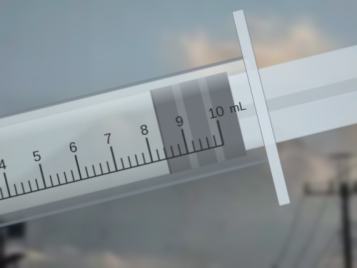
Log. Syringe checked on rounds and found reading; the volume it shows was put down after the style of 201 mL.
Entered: 8.4 mL
